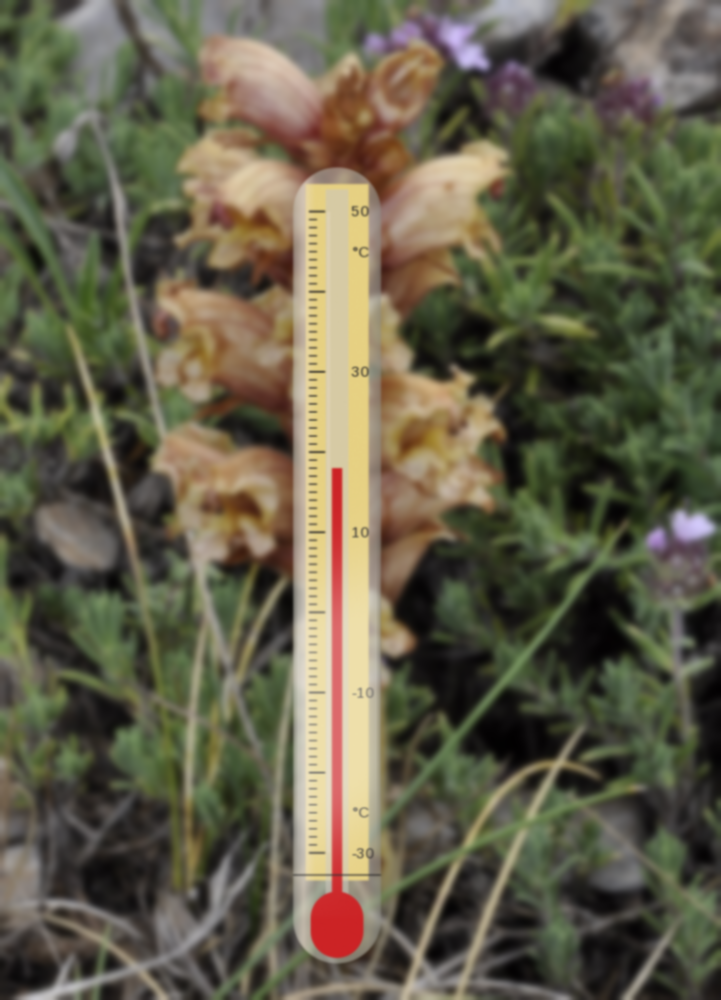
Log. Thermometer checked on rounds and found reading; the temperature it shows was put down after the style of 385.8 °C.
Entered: 18 °C
